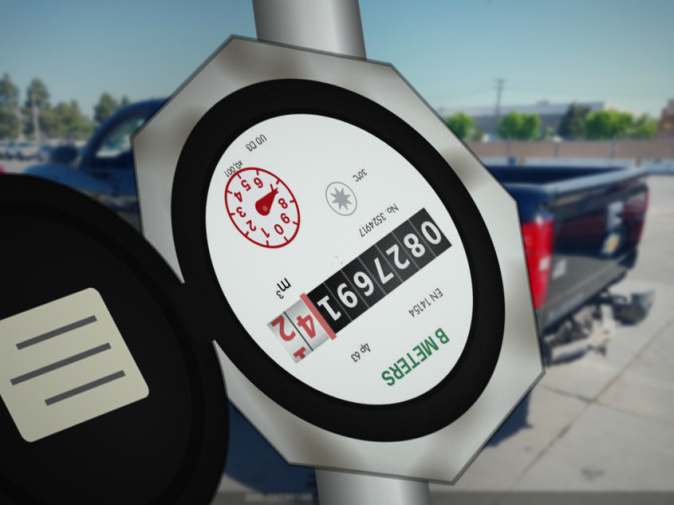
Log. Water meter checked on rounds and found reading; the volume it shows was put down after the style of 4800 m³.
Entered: 827691.417 m³
